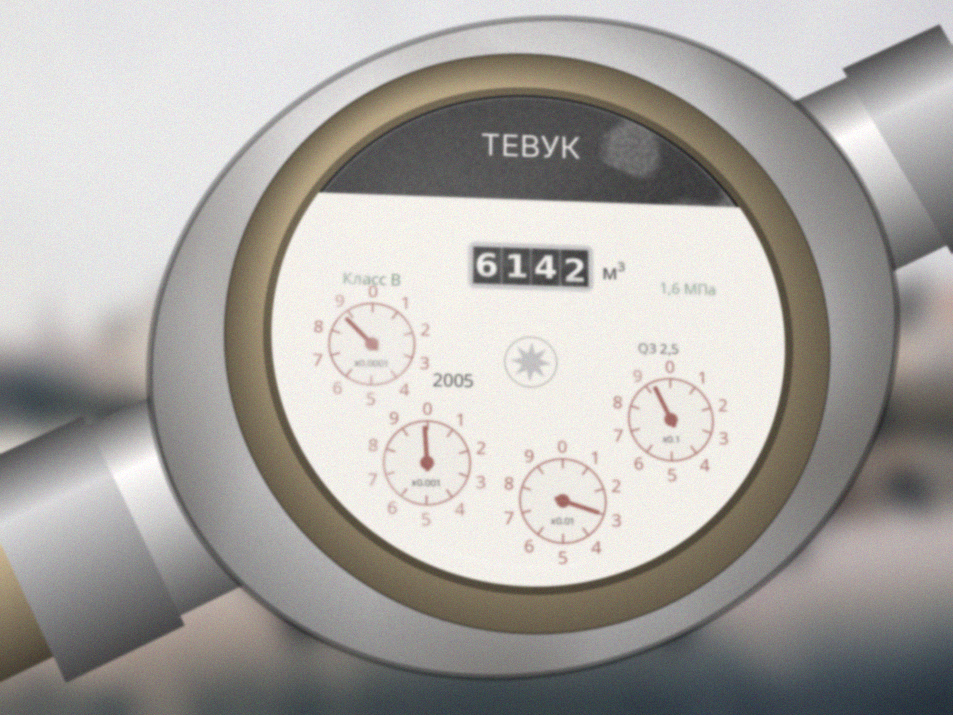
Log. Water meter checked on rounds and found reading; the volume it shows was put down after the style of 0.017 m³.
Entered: 6141.9298 m³
